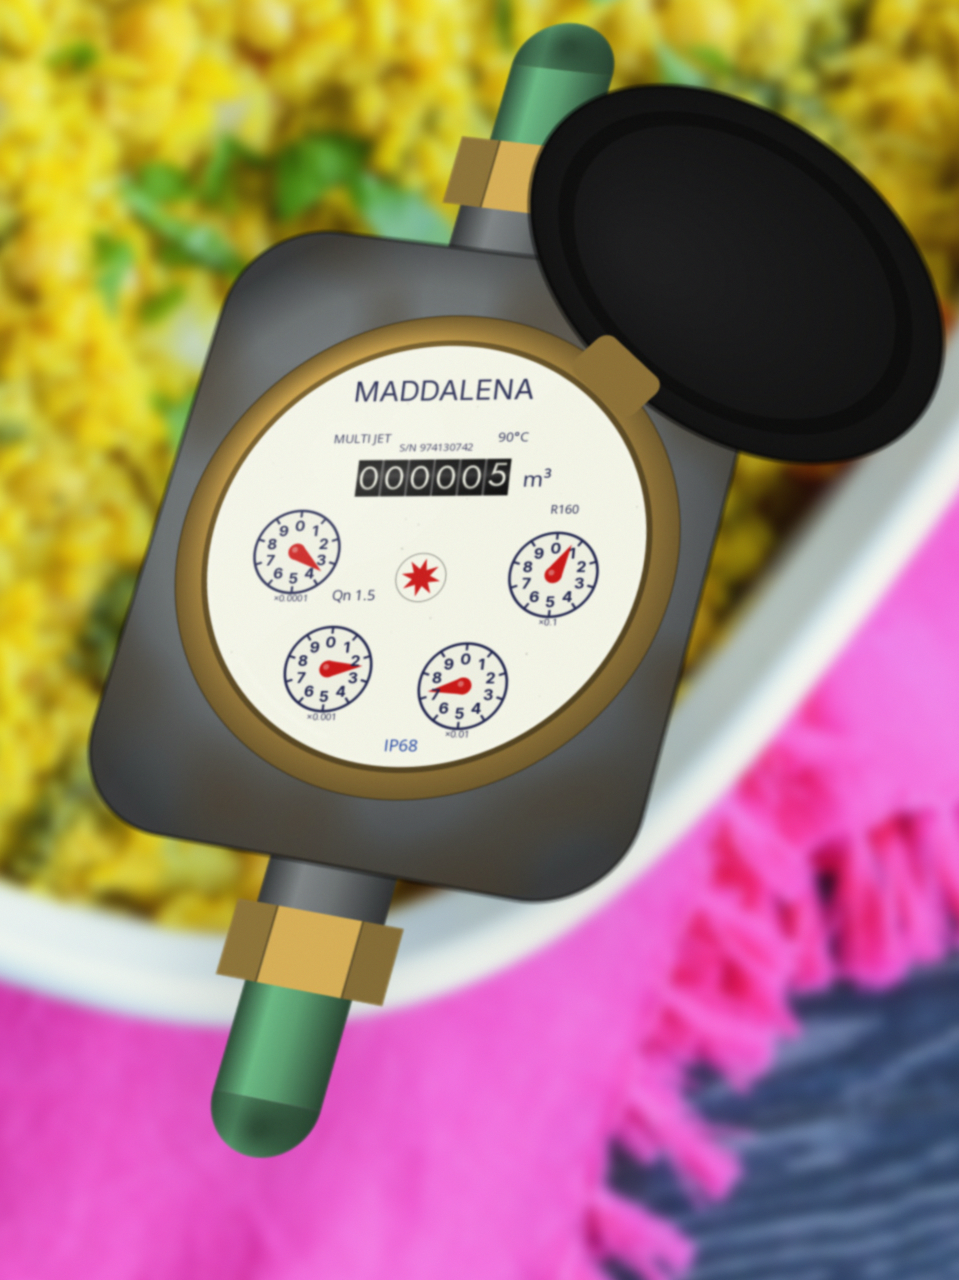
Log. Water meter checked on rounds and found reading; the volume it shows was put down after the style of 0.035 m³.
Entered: 5.0723 m³
